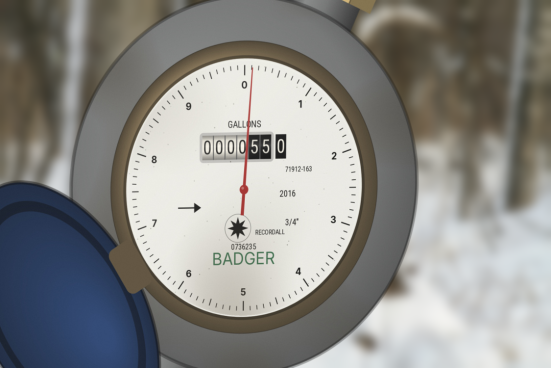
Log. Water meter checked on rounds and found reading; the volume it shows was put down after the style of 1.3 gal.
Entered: 550.1 gal
